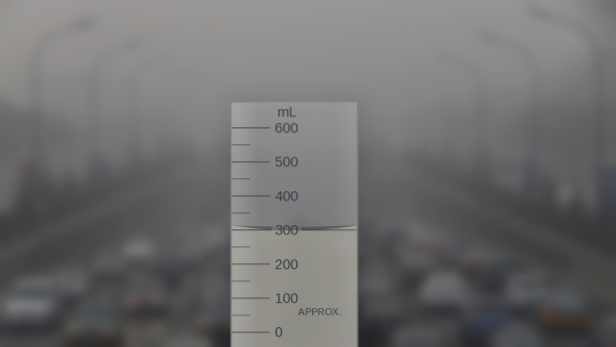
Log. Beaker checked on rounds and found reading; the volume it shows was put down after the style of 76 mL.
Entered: 300 mL
